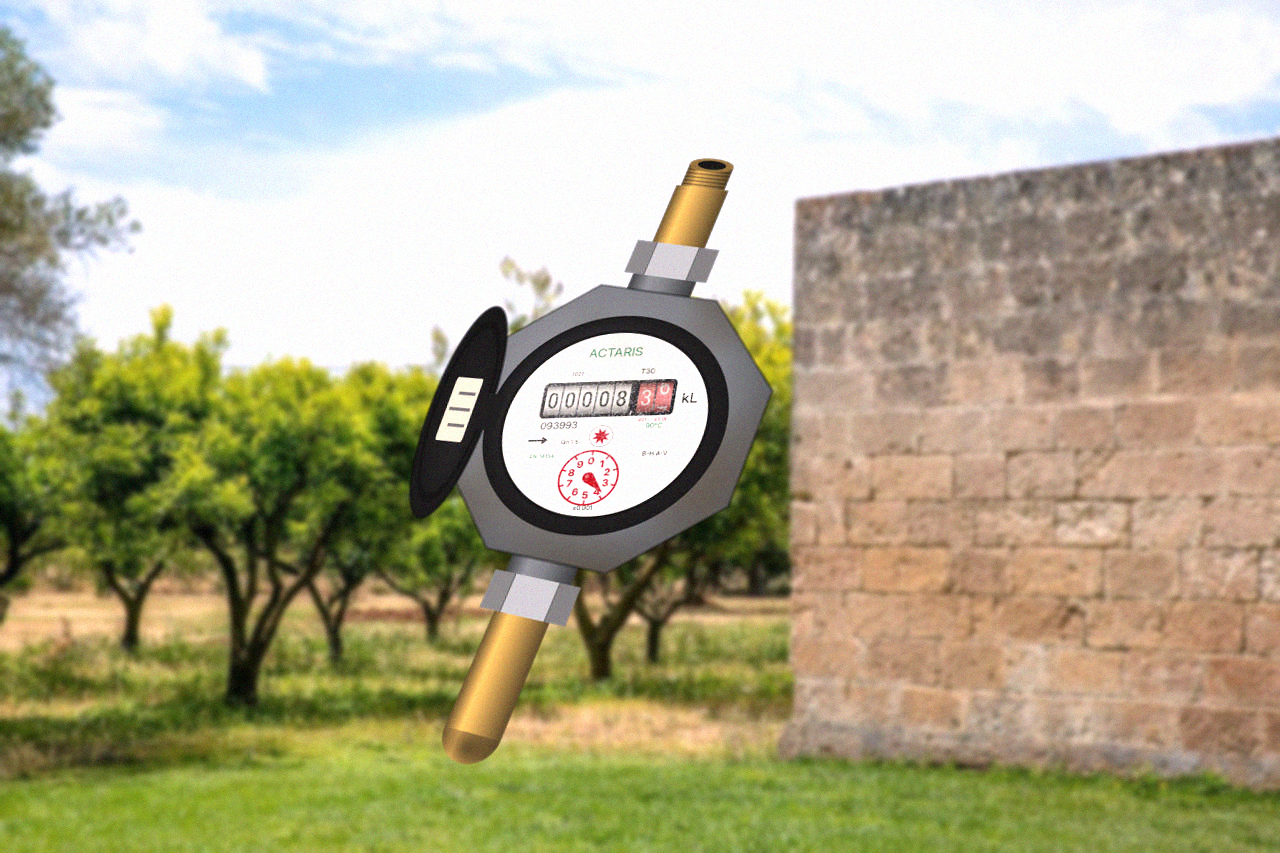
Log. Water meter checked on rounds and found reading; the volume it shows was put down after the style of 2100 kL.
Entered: 8.363 kL
